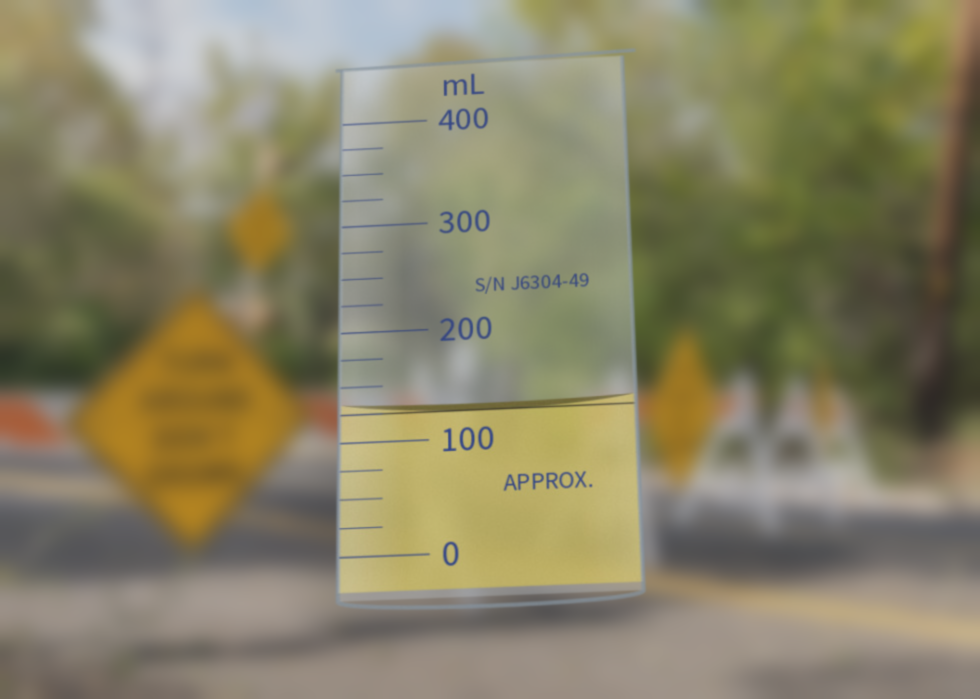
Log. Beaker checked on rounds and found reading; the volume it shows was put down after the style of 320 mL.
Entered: 125 mL
